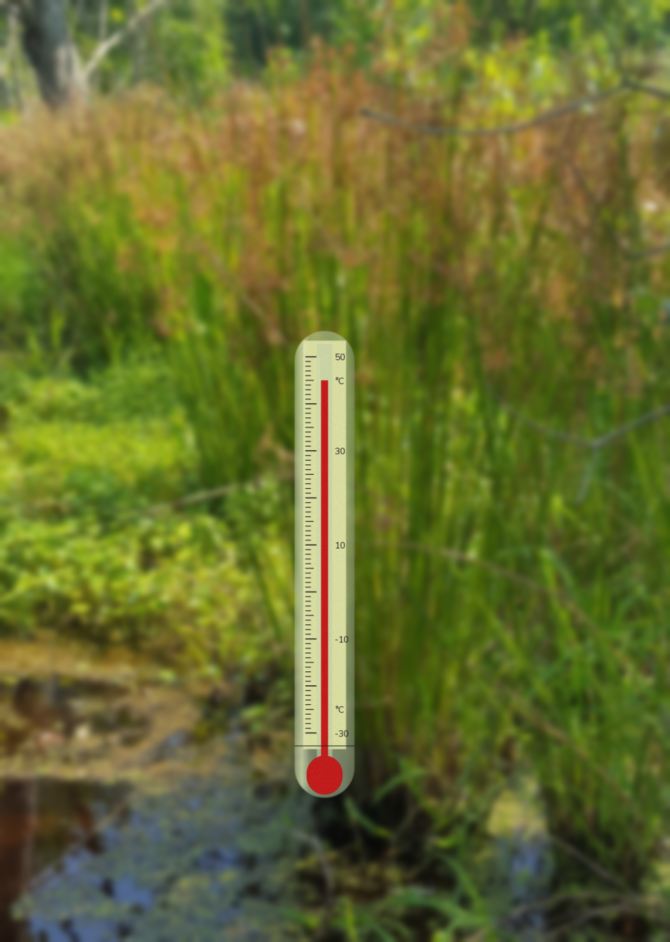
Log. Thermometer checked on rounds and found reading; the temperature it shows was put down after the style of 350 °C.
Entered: 45 °C
